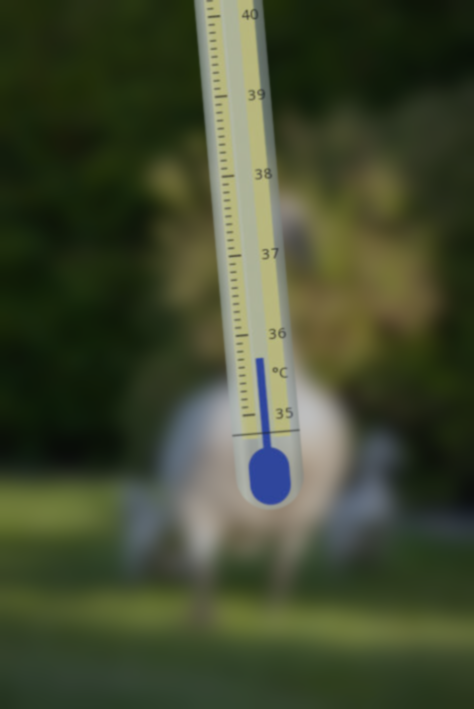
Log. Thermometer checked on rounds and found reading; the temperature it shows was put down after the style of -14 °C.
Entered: 35.7 °C
